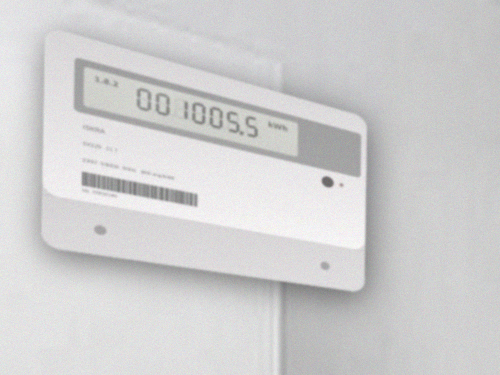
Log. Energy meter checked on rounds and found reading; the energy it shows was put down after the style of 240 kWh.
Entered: 1005.5 kWh
